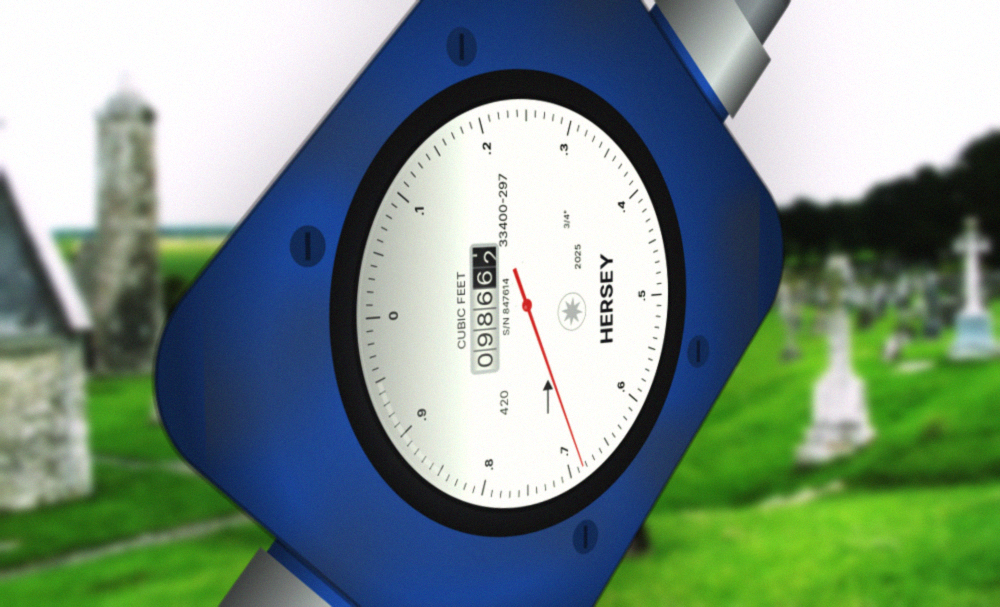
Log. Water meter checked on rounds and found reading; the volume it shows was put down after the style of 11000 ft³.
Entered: 98661.68 ft³
